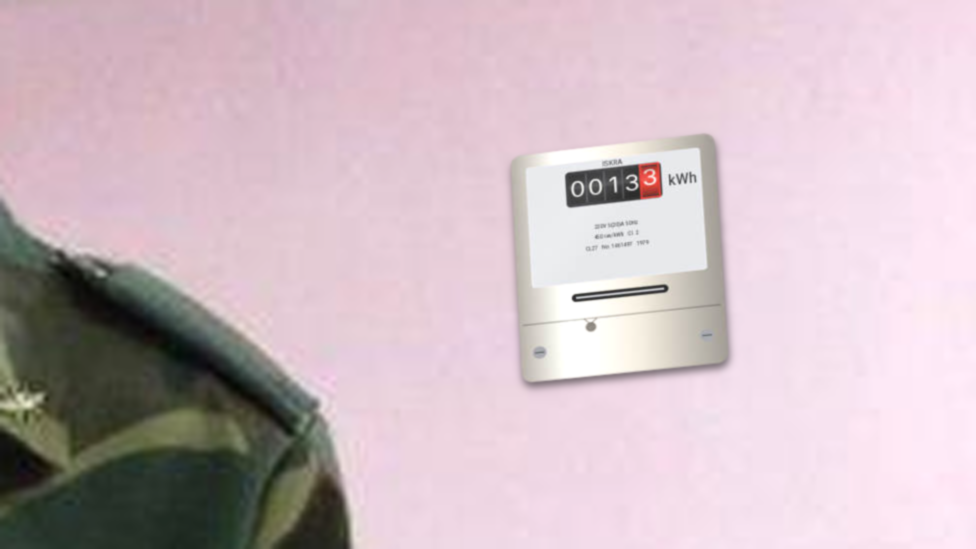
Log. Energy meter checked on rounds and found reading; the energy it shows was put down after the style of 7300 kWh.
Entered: 13.3 kWh
